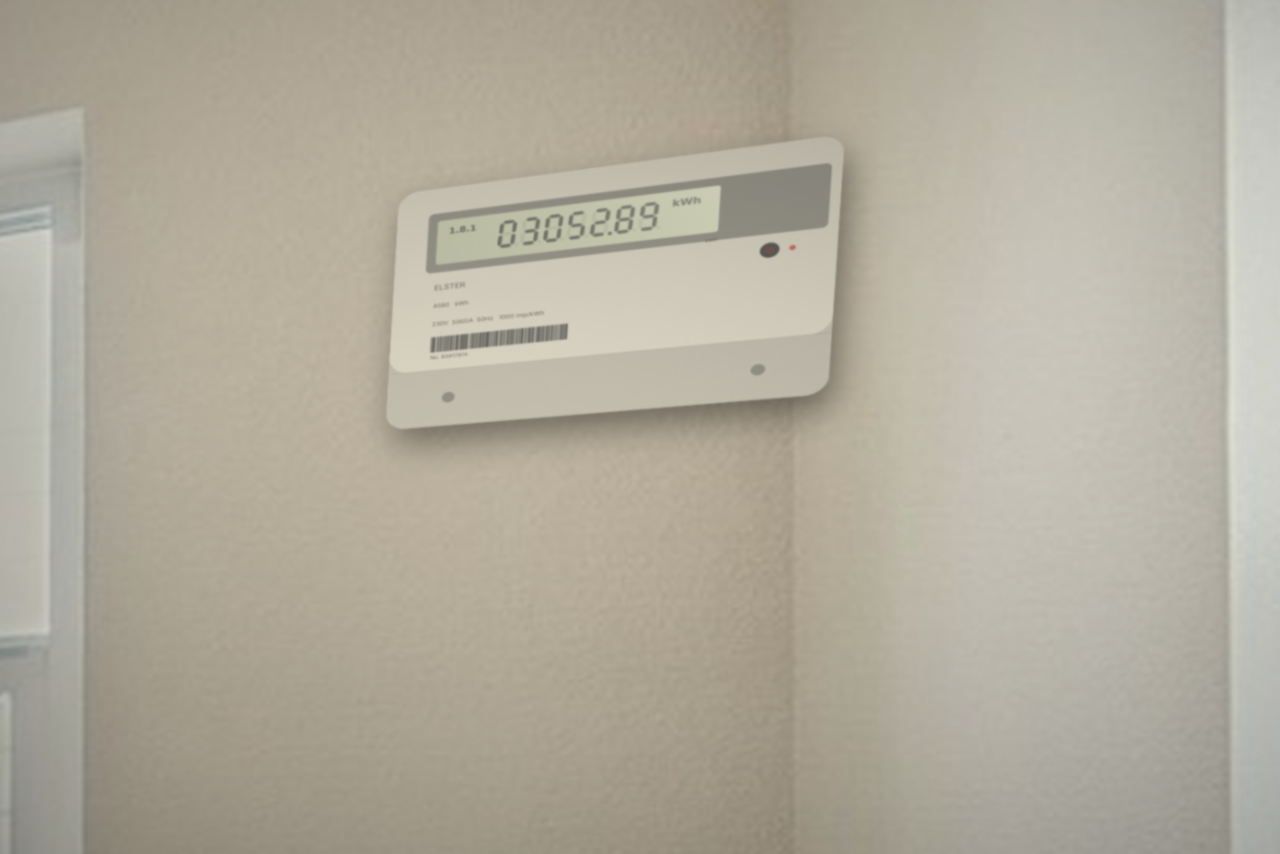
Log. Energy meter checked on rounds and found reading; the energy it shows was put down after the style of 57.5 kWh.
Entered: 3052.89 kWh
